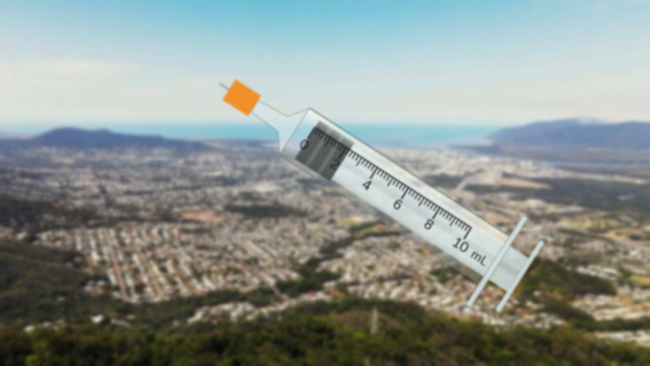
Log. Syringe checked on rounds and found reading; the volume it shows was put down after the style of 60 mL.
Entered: 0 mL
